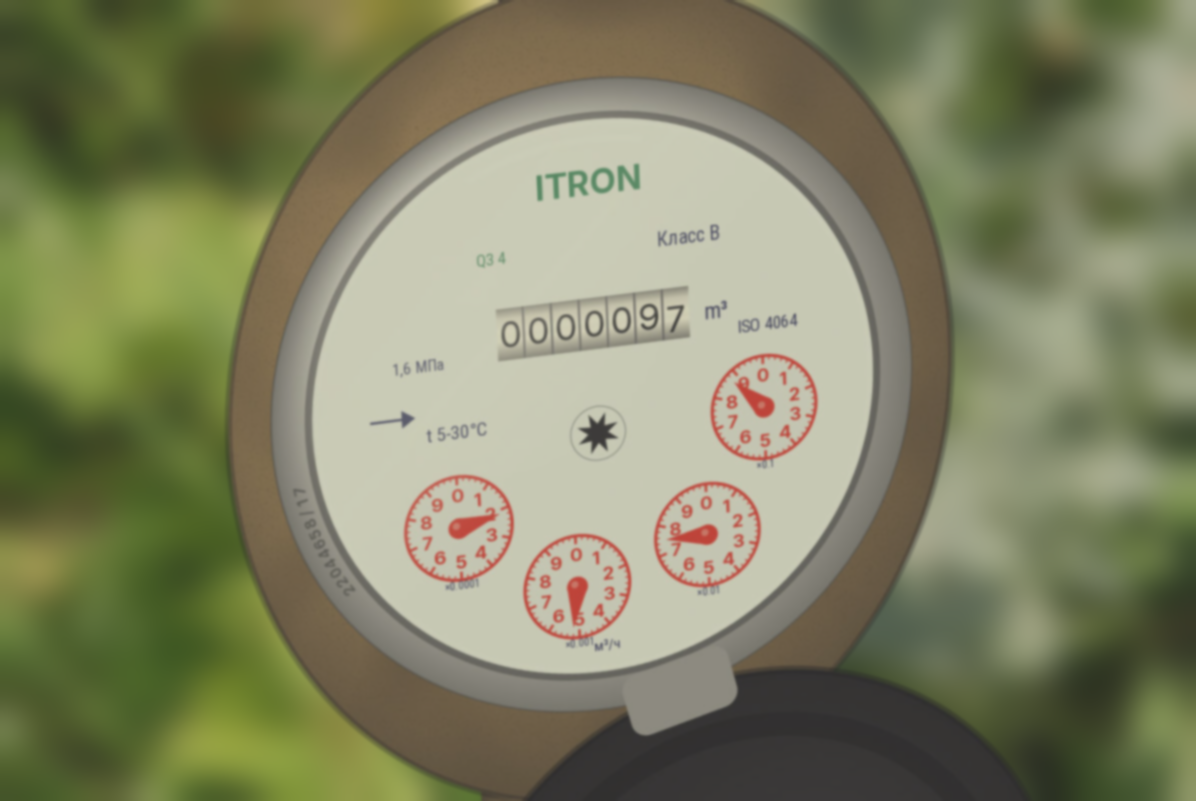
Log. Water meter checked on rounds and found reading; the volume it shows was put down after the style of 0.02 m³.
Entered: 96.8752 m³
